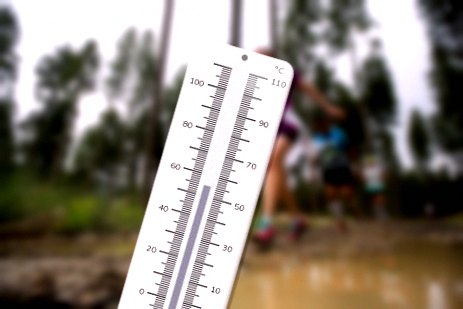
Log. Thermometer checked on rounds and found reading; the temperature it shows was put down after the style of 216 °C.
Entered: 55 °C
